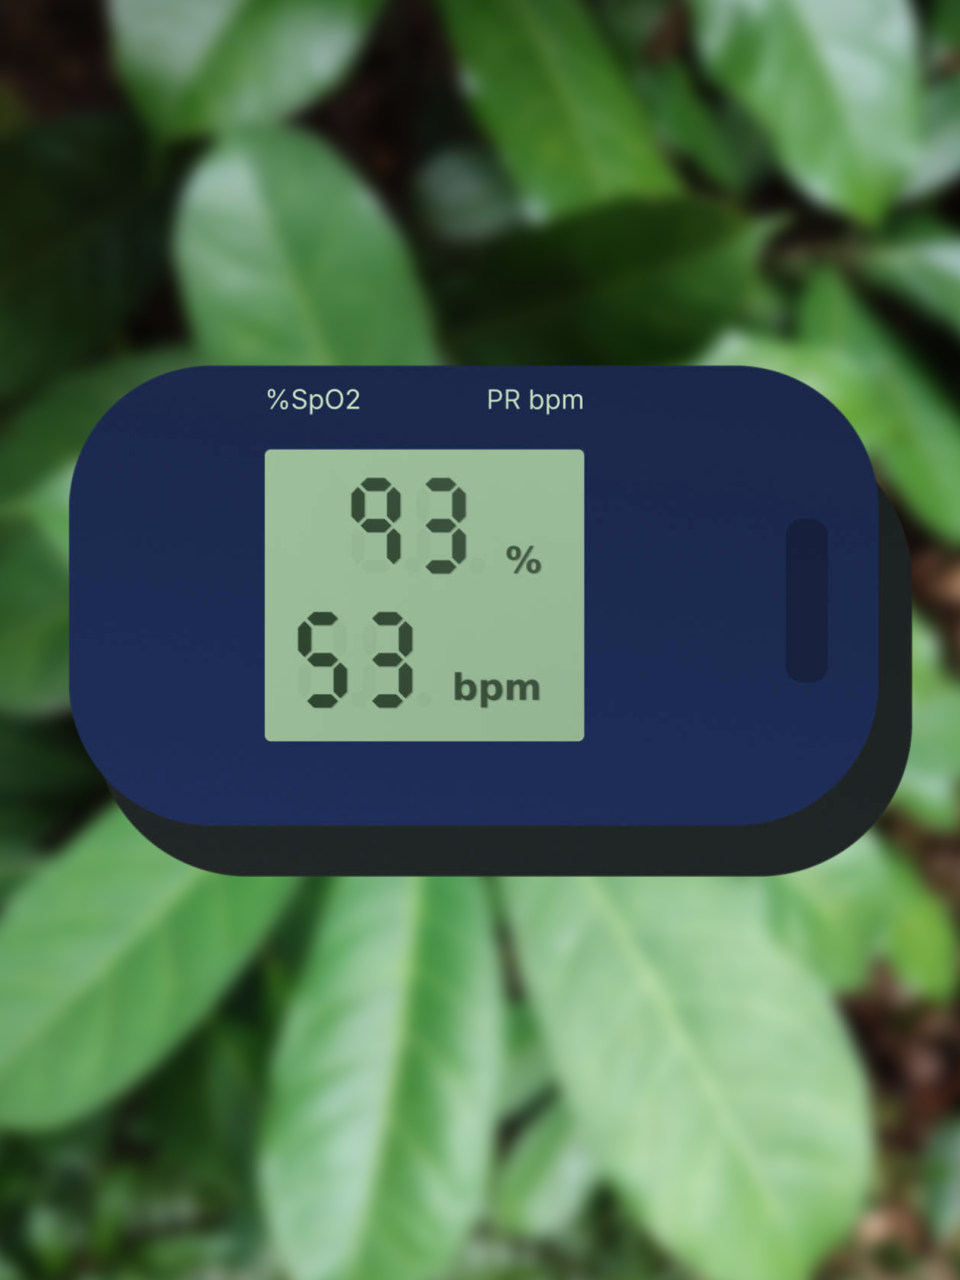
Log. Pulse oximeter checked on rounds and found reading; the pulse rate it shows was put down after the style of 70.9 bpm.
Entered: 53 bpm
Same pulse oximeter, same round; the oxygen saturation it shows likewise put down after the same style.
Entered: 93 %
